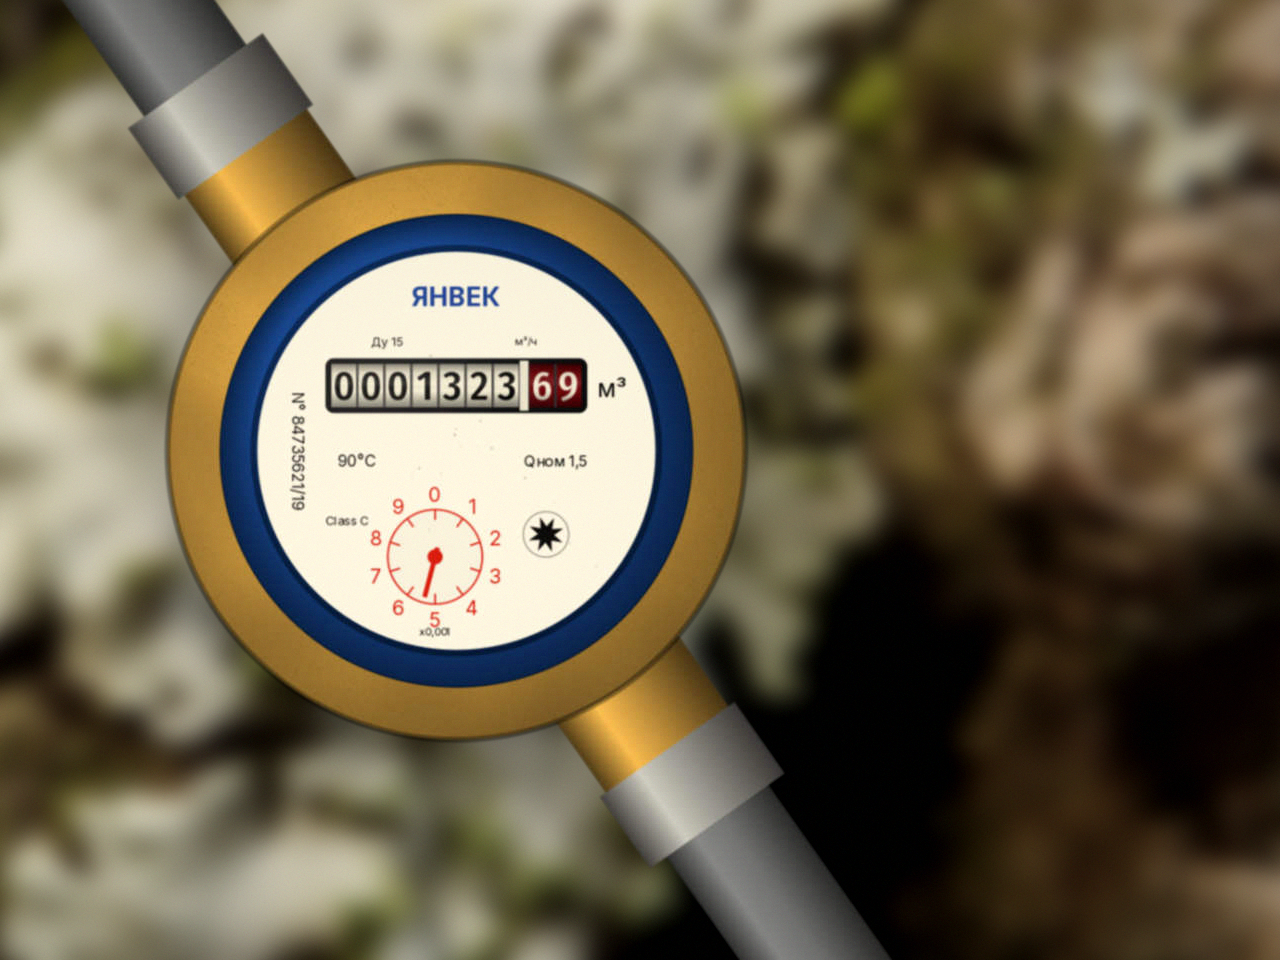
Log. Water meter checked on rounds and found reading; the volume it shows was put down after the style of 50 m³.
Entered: 1323.695 m³
